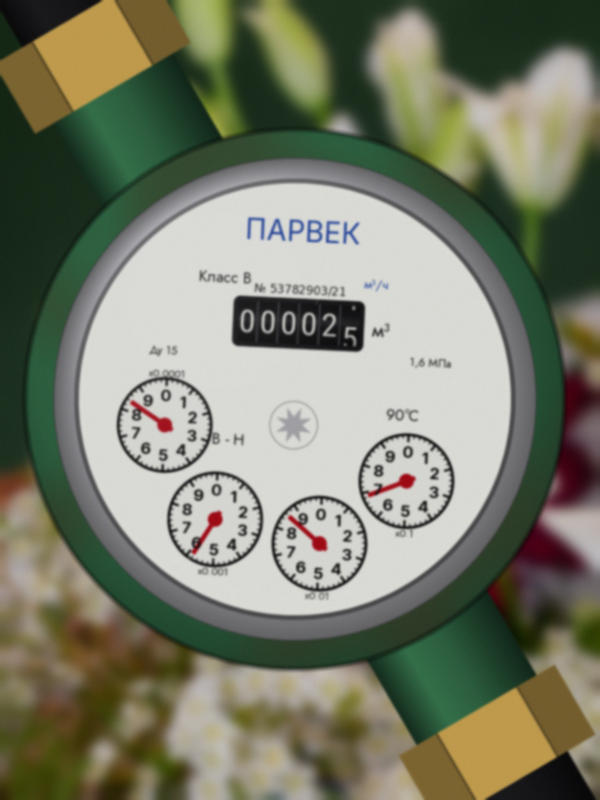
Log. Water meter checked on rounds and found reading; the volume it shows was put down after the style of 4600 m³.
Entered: 24.6858 m³
